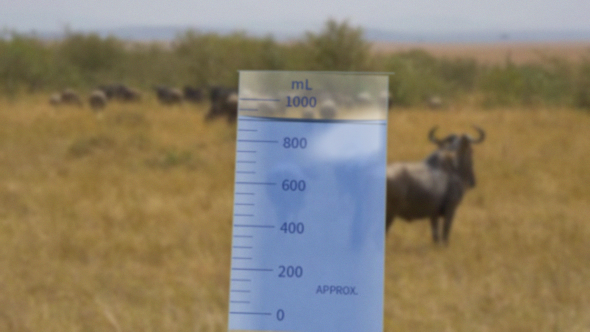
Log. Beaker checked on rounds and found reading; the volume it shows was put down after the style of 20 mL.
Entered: 900 mL
